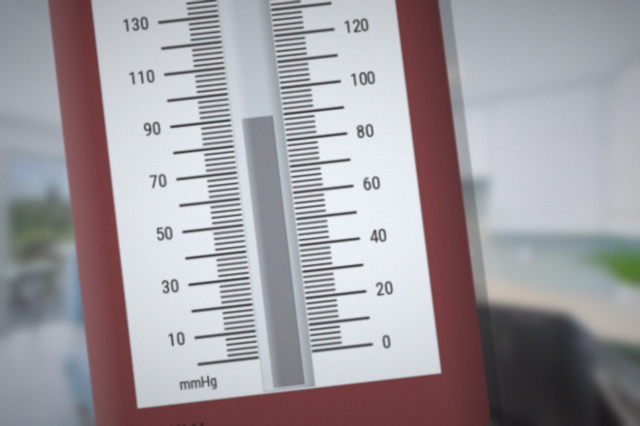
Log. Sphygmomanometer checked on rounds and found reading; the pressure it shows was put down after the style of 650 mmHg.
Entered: 90 mmHg
